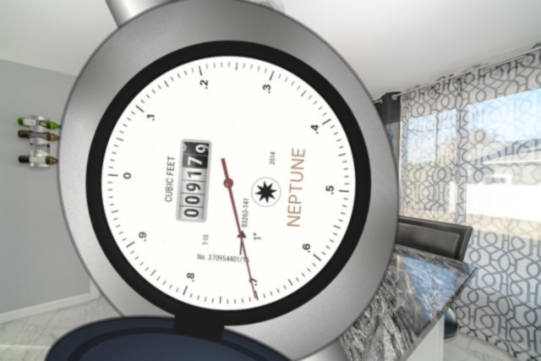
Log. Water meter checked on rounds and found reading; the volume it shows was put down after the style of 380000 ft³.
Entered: 9178.70 ft³
